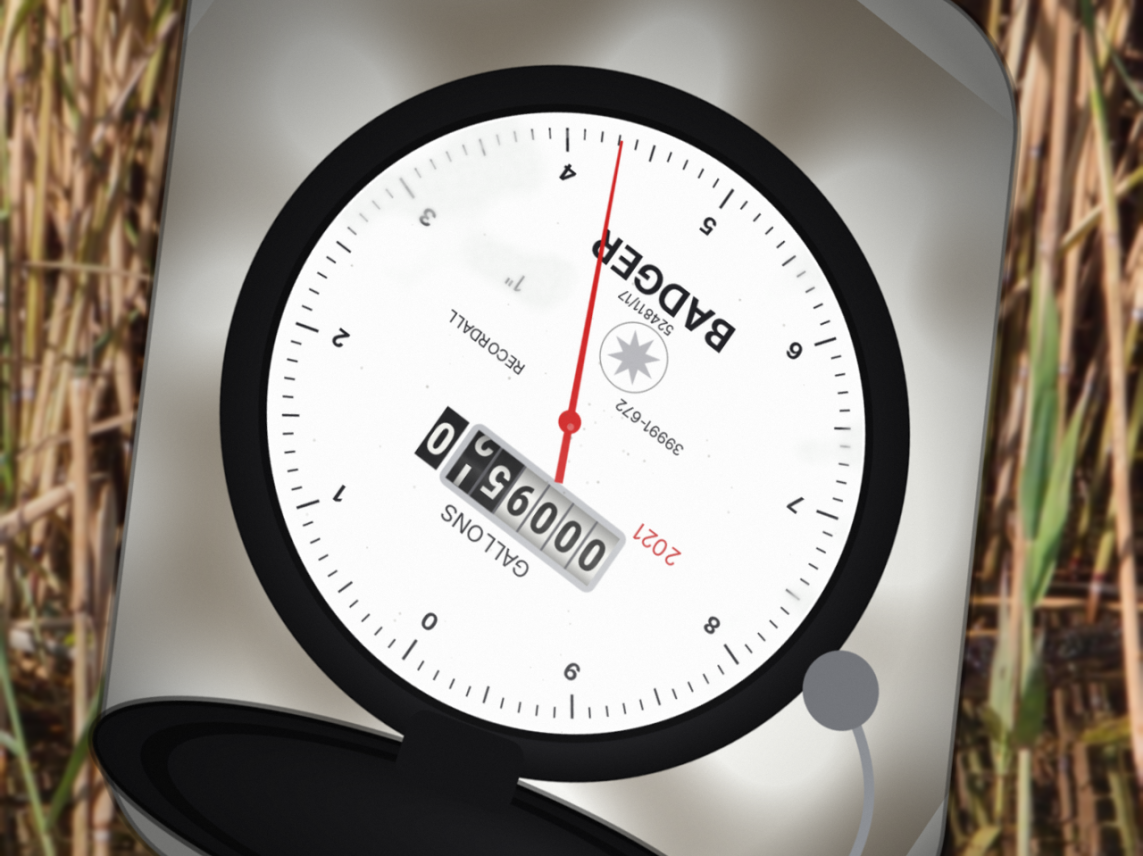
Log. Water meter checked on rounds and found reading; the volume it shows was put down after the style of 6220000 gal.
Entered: 9514.3 gal
